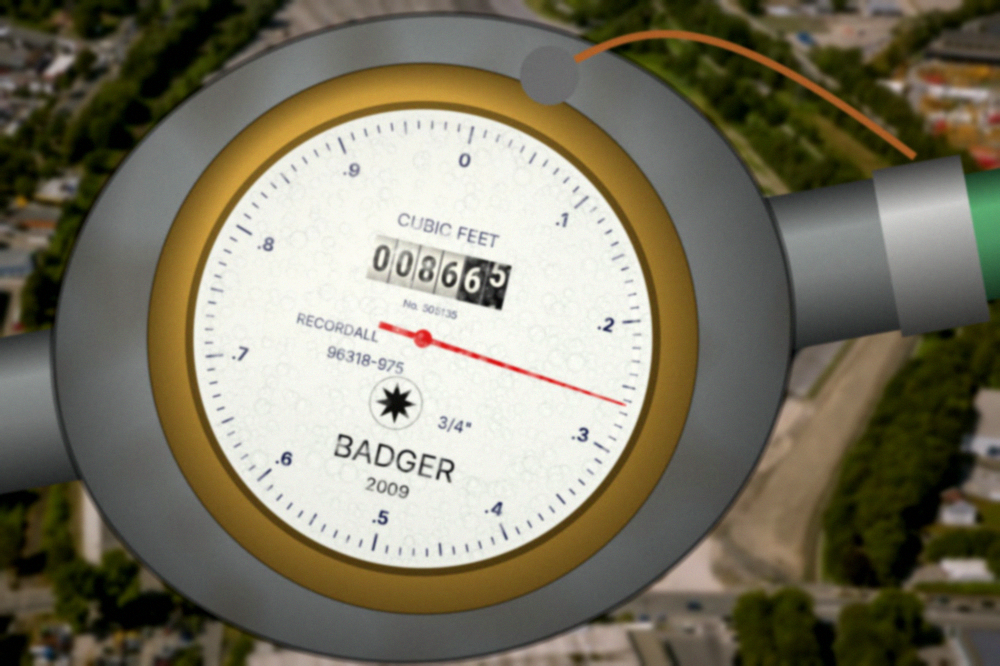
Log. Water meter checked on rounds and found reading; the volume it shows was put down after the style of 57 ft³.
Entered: 8665.26 ft³
